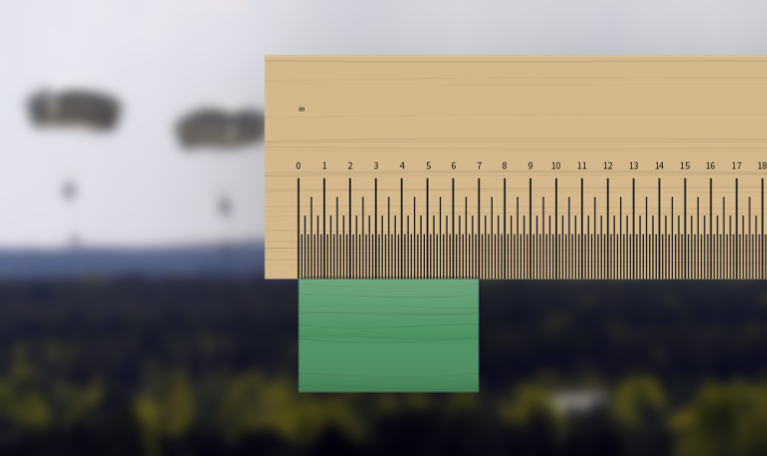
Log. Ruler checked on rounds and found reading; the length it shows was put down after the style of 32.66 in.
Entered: 7 in
